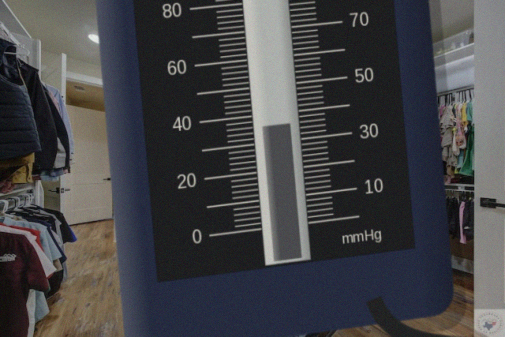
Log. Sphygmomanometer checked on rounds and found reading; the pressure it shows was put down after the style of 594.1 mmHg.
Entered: 36 mmHg
